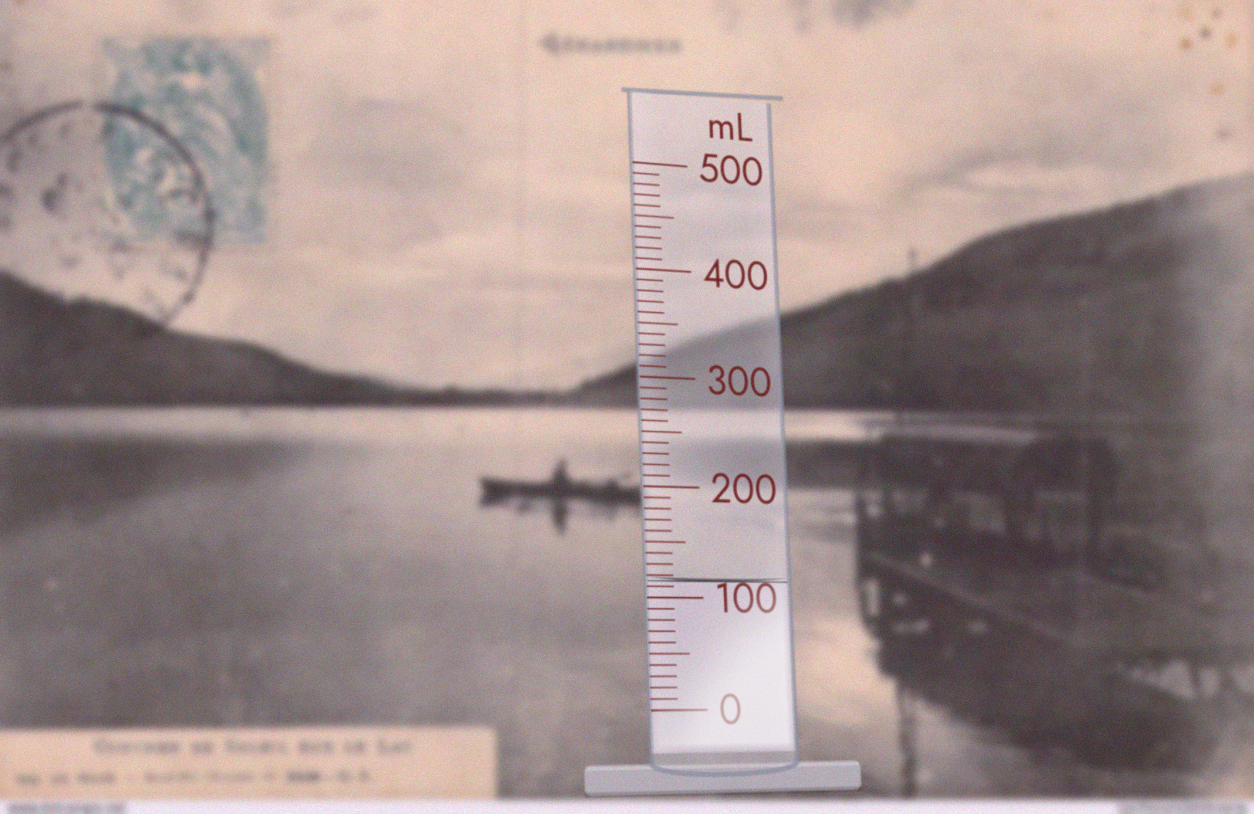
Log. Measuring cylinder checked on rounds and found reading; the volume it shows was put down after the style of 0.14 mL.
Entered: 115 mL
